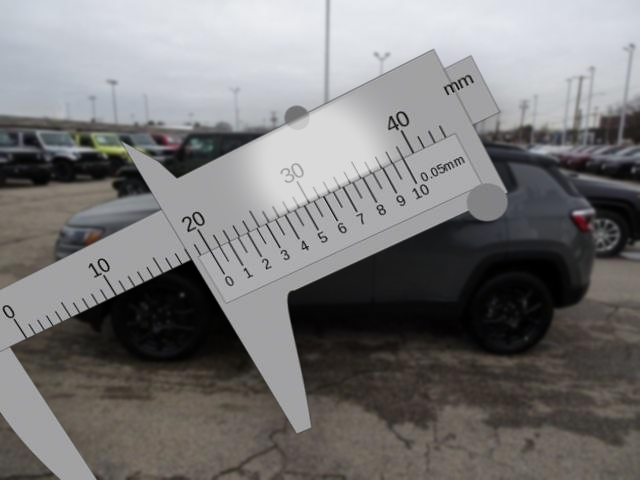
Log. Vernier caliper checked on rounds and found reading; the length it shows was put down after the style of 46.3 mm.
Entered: 20.0 mm
